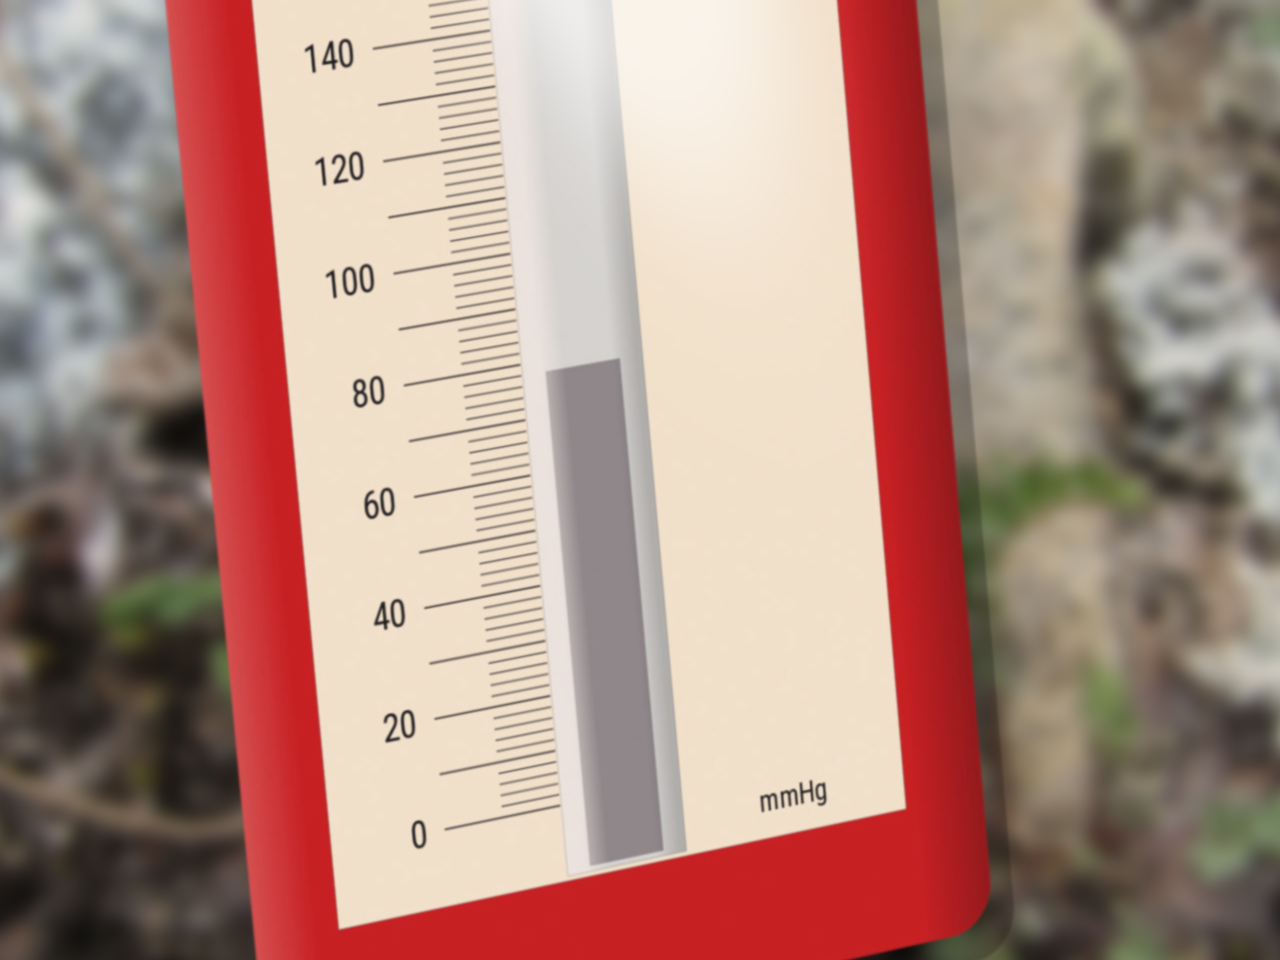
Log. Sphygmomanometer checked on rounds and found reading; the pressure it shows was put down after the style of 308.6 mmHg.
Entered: 78 mmHg
